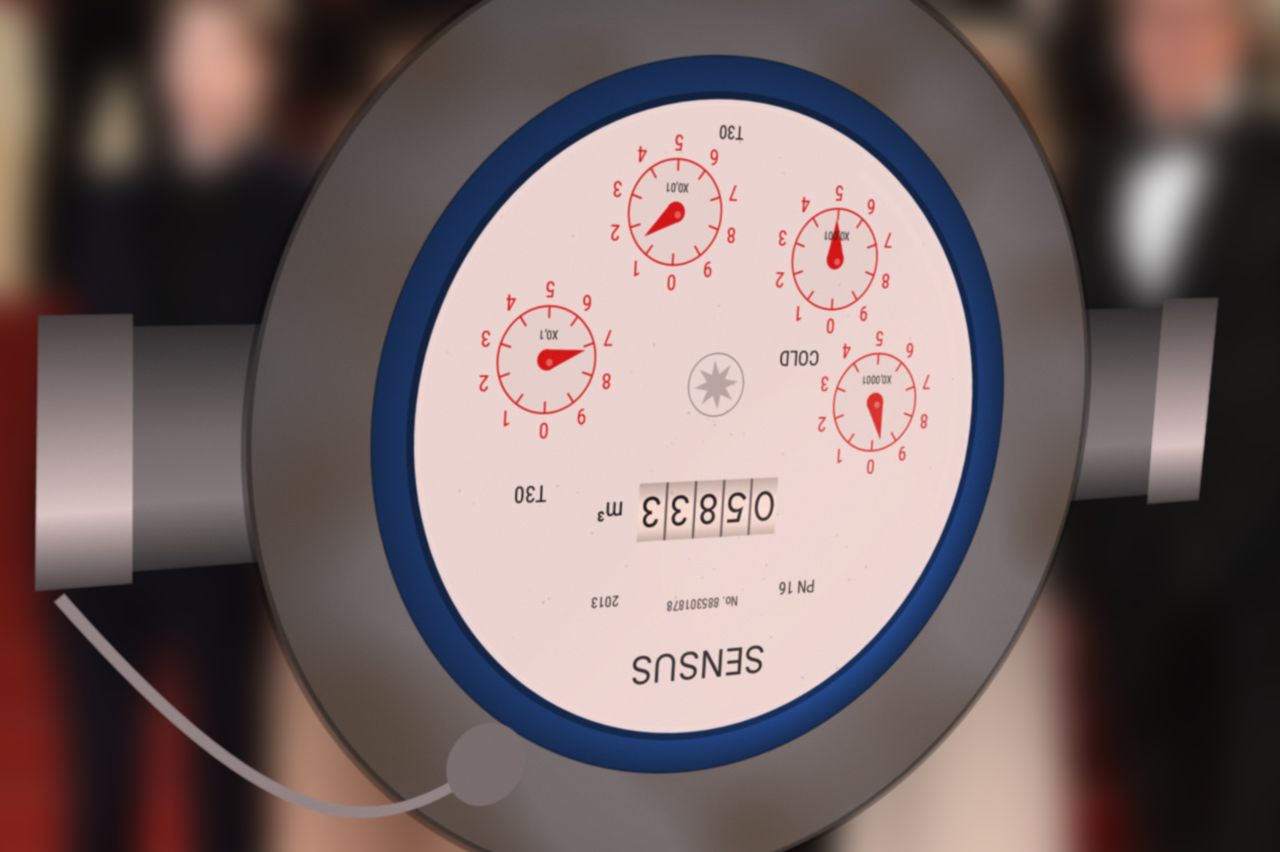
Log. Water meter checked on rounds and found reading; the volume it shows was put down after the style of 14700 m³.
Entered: 5833.7149 m³
